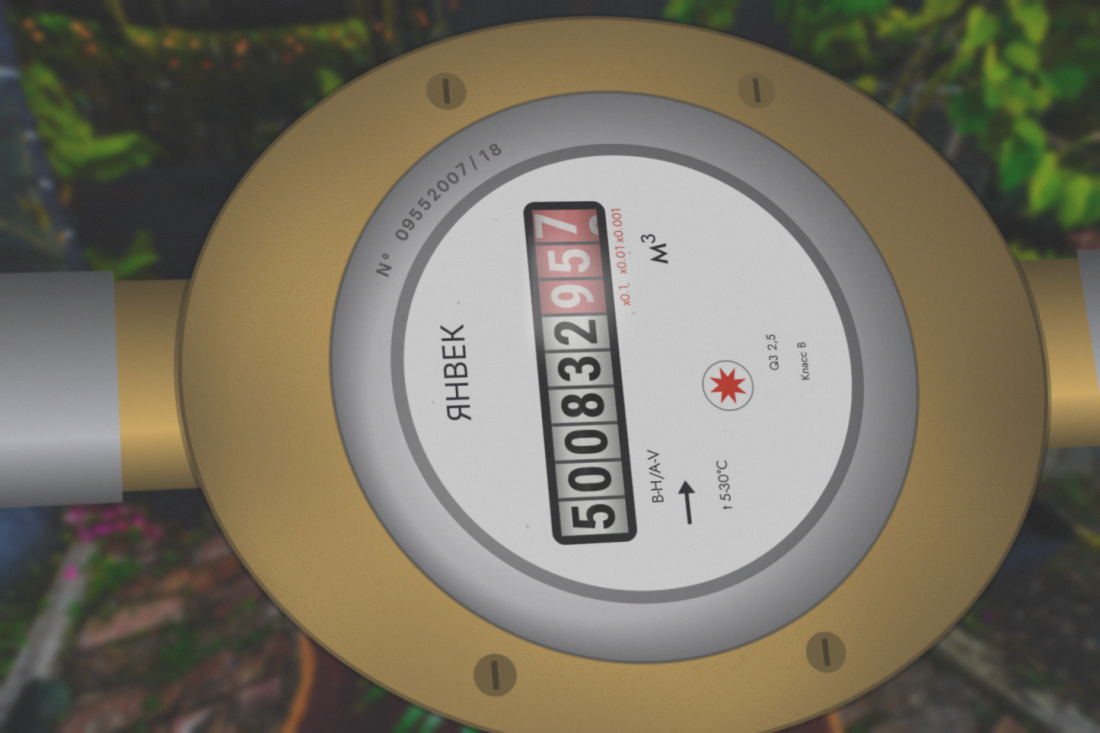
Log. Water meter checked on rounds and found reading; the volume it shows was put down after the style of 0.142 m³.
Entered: 500832.957 m³
